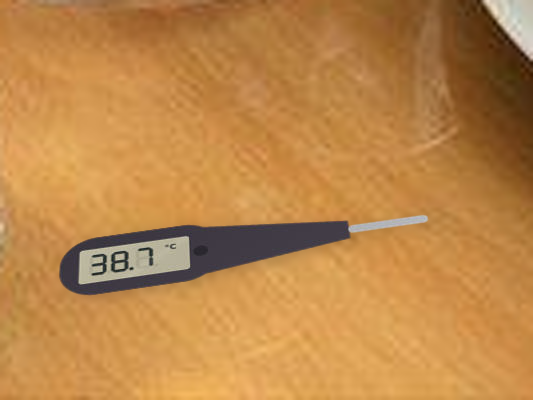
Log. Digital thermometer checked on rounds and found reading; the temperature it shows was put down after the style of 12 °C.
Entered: 38.7 °C
